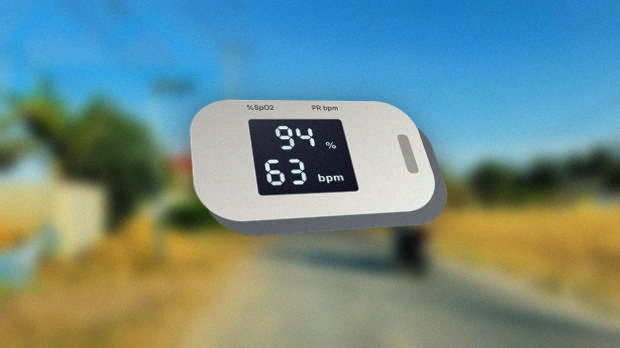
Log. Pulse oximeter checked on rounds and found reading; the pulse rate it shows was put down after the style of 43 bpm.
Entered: 63 bpm
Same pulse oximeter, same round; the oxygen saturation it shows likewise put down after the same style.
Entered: 94 %
